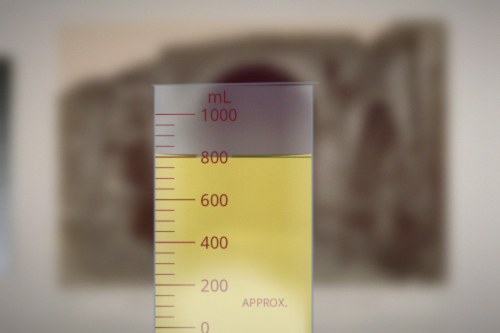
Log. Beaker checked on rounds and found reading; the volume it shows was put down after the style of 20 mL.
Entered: 800 mL
